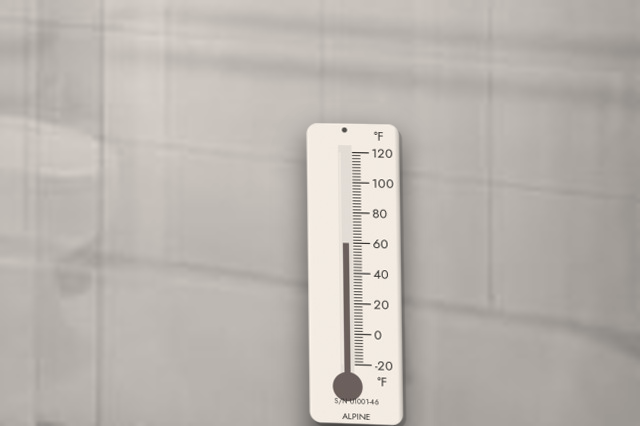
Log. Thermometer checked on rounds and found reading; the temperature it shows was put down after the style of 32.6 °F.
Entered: 60 °F
